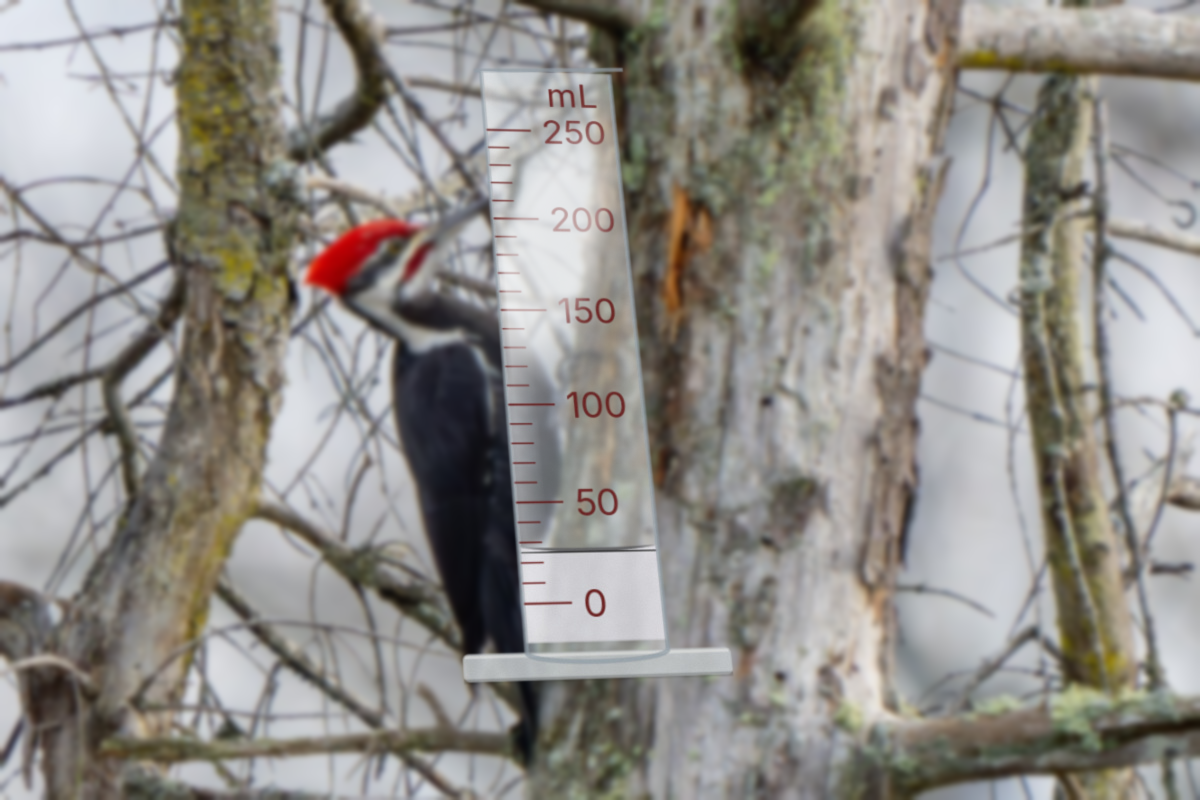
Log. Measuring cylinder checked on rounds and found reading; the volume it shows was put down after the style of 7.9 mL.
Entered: 25 mL
